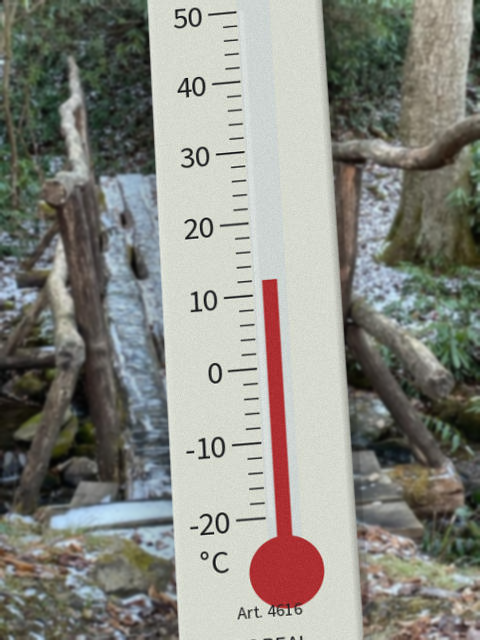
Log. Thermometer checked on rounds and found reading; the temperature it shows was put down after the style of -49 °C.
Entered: 12 °C
